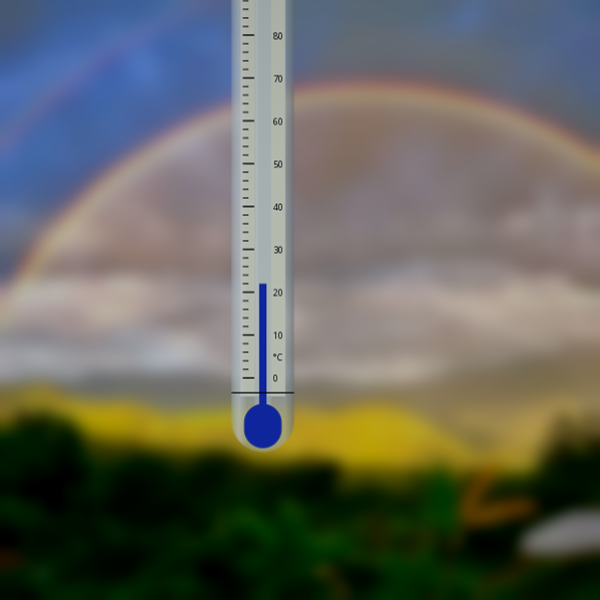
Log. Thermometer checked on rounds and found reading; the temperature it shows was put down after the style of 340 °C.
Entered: 22 °C
